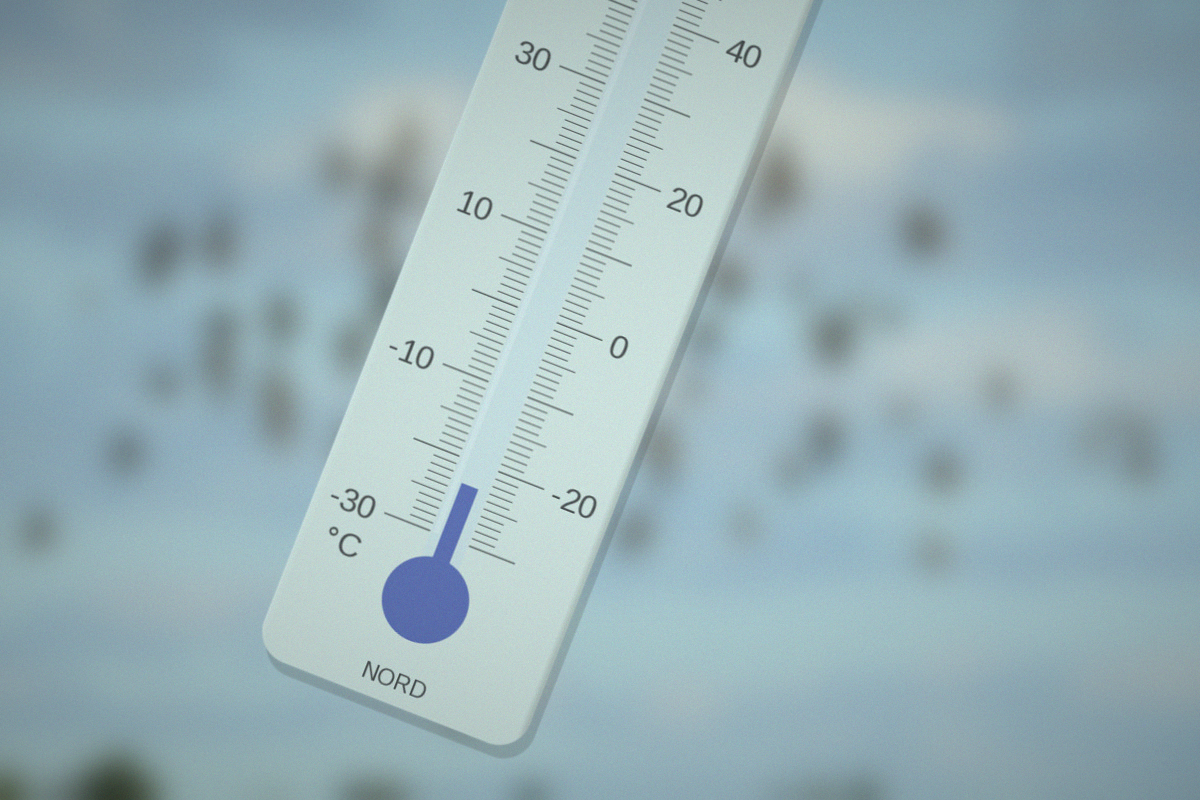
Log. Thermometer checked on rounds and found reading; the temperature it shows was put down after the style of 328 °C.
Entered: -23 °C
